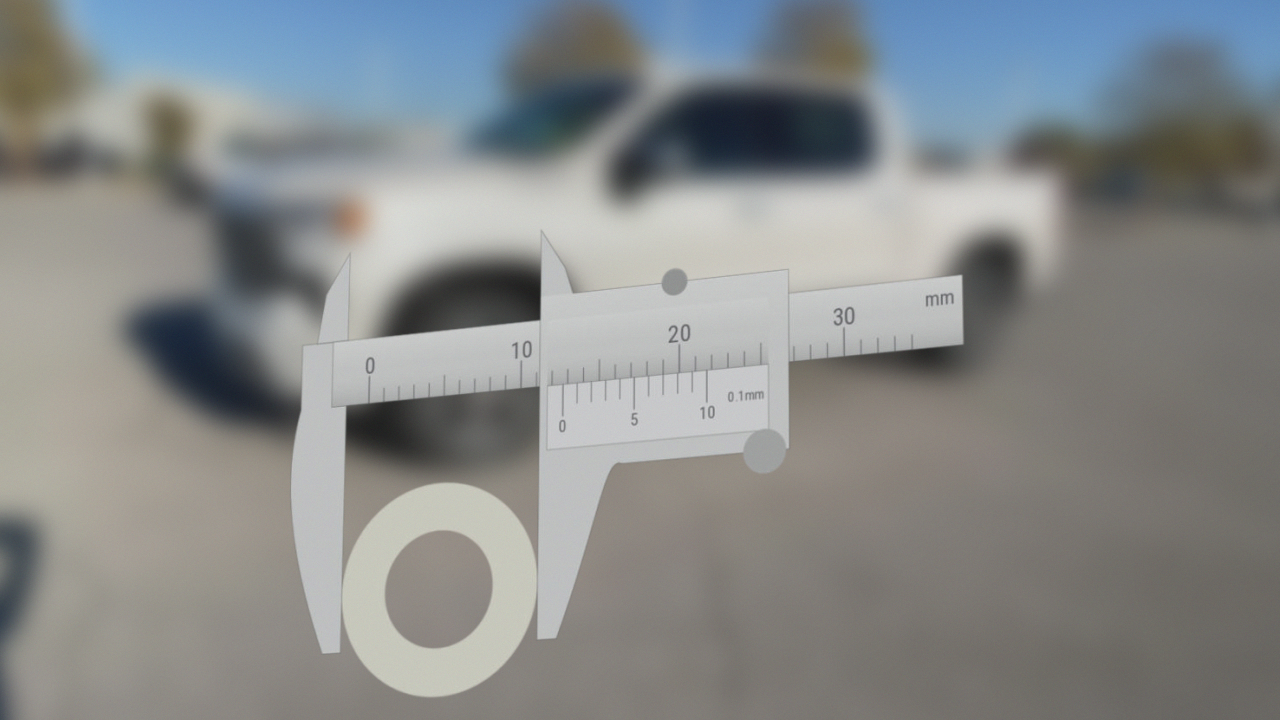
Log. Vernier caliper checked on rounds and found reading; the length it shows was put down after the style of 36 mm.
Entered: 12.7 mm
